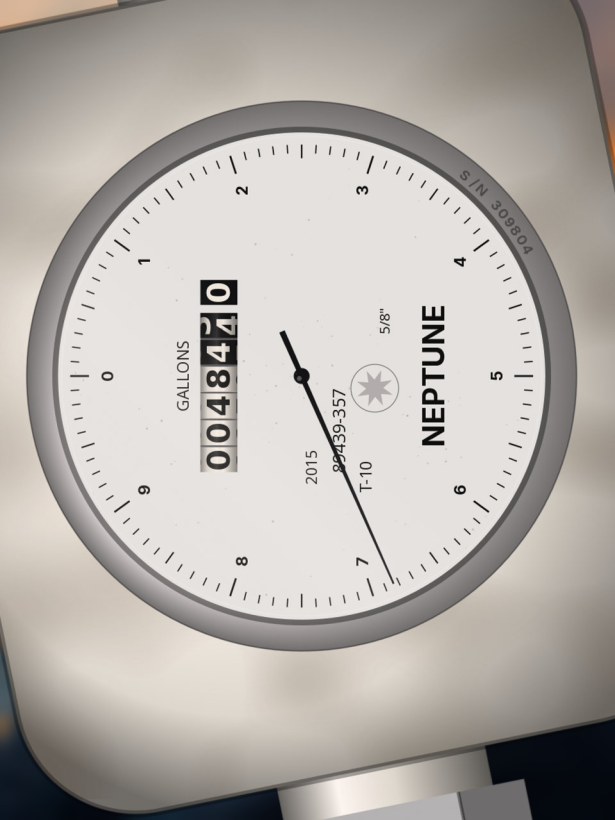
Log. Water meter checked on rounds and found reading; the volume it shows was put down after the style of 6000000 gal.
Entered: 48436.8 gal
